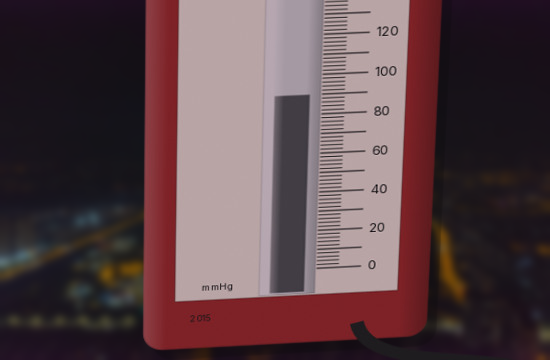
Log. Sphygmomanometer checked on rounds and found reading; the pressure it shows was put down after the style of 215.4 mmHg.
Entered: 90 mmHg
